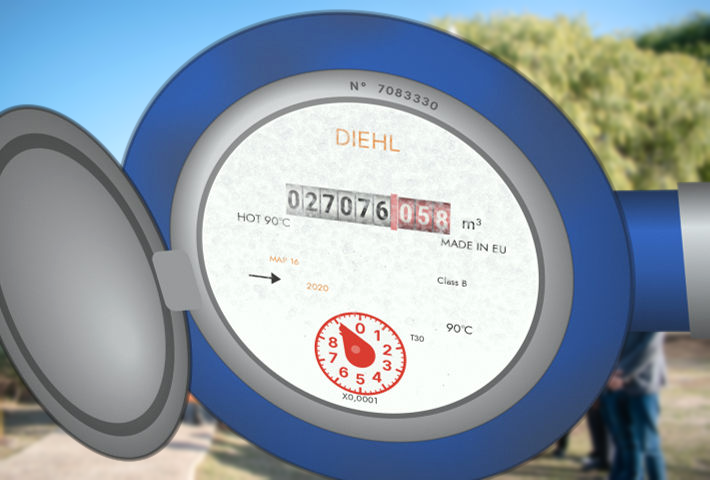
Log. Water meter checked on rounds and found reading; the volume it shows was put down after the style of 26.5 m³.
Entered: 27076.0579 m³
